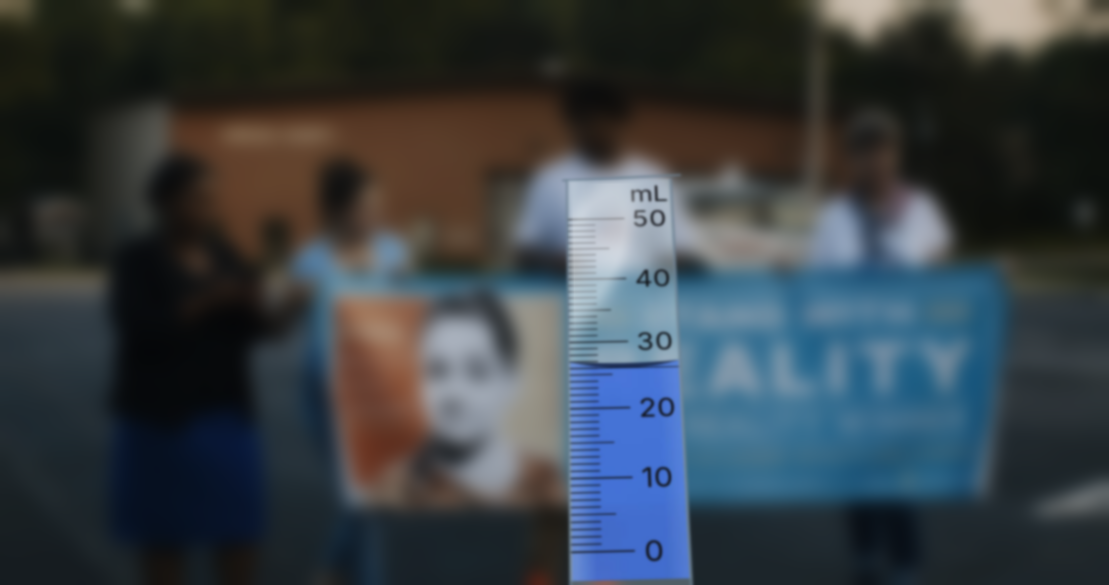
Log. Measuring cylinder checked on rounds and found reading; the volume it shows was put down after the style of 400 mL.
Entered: 26 mL
